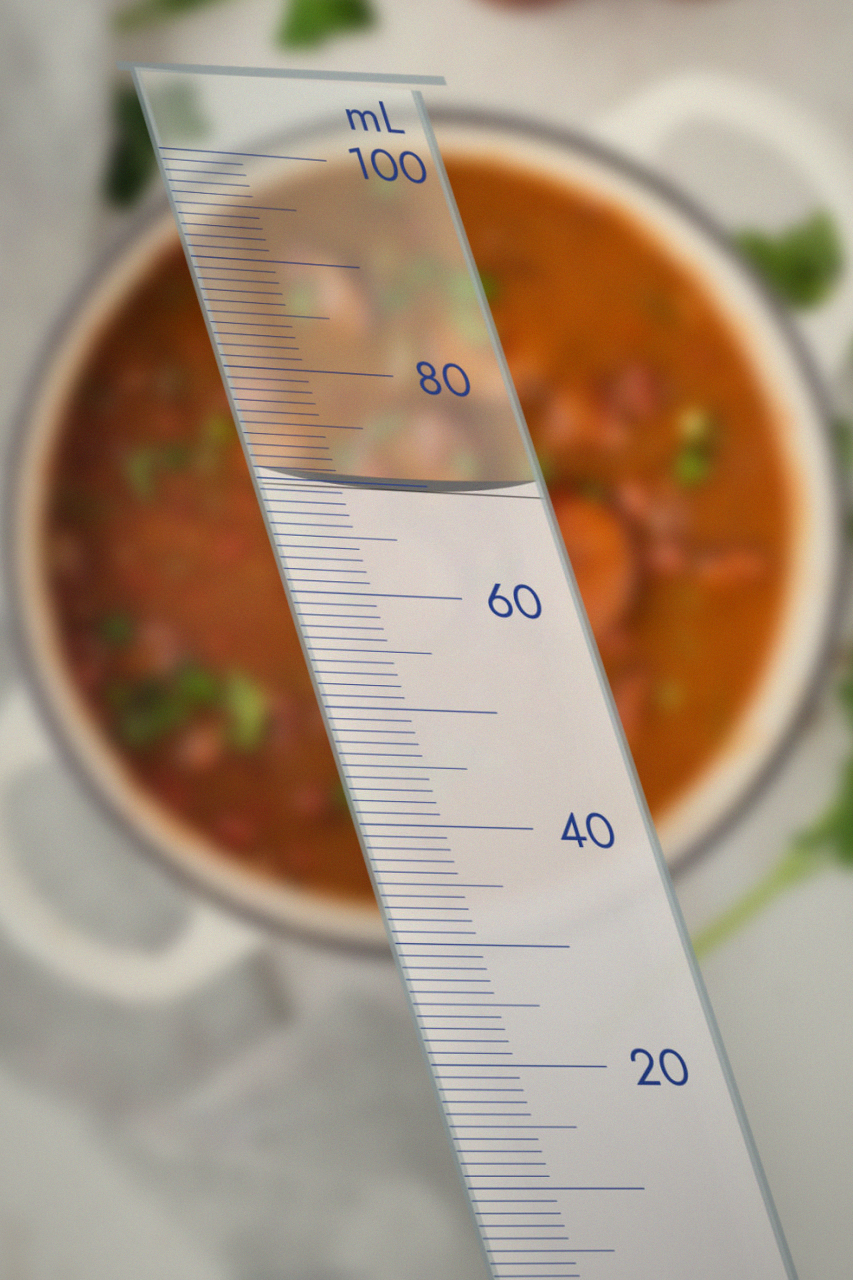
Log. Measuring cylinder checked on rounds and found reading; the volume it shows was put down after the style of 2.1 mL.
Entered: 69.5 mL
